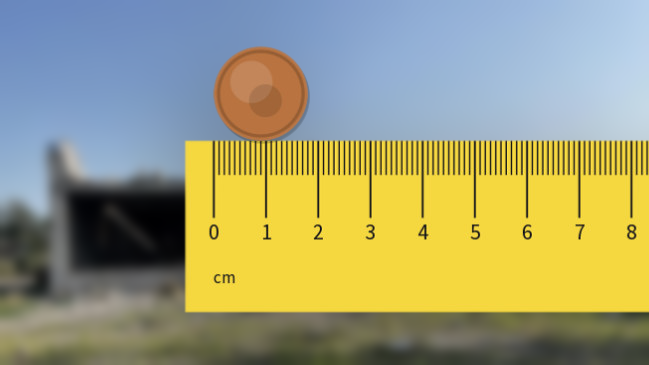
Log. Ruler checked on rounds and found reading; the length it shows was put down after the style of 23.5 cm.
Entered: 1.8 cm
